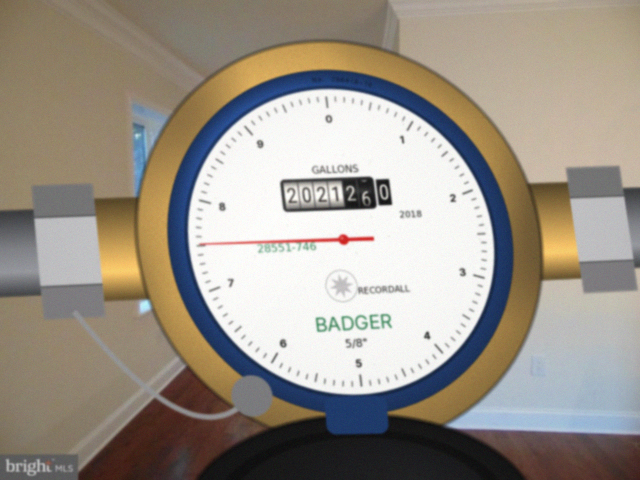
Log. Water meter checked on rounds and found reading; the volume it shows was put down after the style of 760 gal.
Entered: 2021257.5 gal
